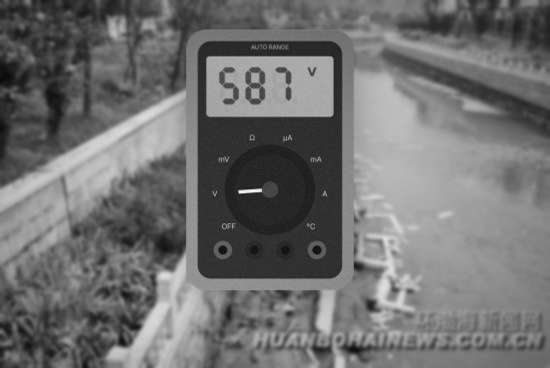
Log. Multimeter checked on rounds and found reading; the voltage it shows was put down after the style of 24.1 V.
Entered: 587 V
